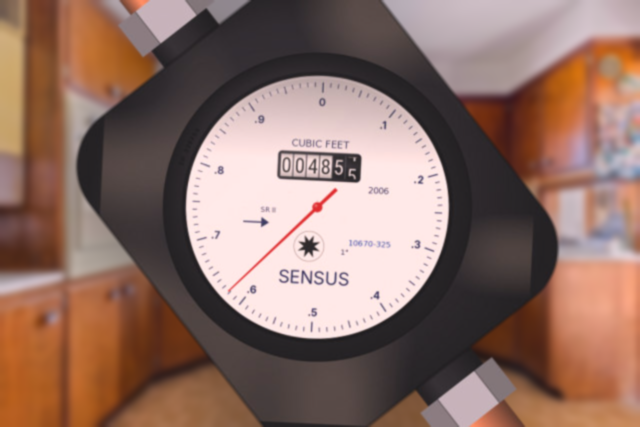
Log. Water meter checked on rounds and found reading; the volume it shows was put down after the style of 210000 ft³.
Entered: 4854.62 ft³
